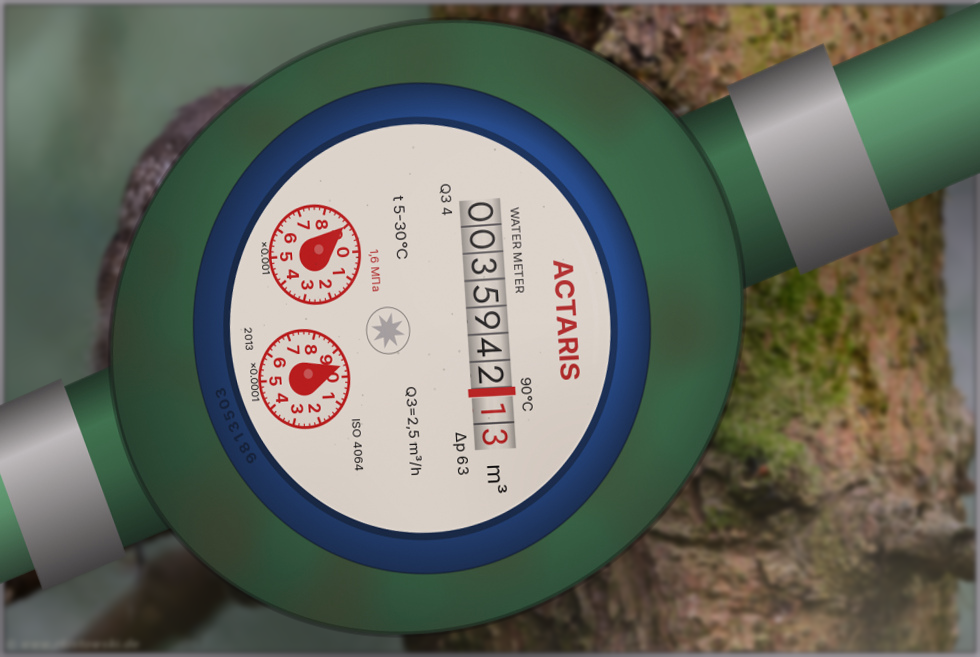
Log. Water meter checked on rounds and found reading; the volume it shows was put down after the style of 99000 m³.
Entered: 35942.1389 m³
